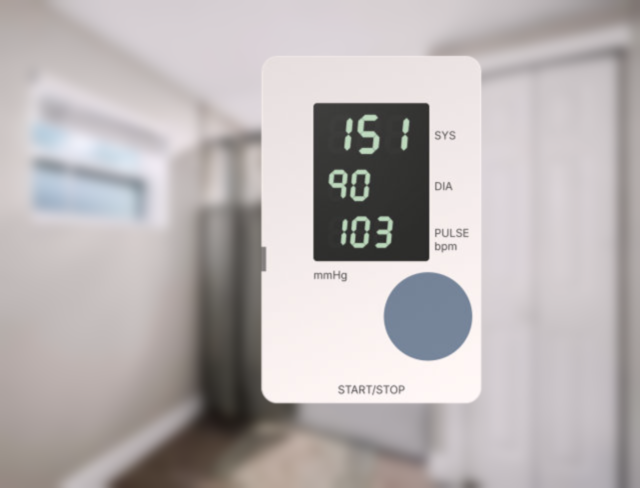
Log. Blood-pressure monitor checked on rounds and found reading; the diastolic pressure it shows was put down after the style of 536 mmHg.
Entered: 90 mmHg
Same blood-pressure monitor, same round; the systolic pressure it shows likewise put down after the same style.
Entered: 151 mmHg
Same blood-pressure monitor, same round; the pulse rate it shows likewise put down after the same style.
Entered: 103 bpm
